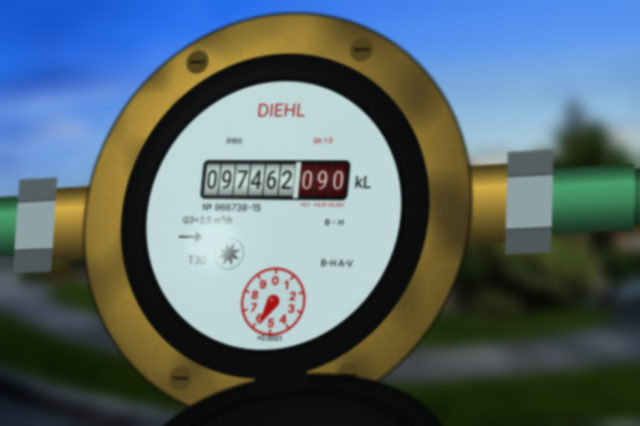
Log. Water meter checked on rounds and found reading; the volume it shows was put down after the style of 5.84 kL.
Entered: 97462.0905 kL
